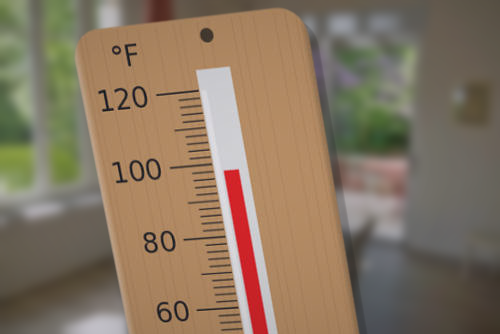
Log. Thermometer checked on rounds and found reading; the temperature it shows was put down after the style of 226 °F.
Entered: 98 °F
